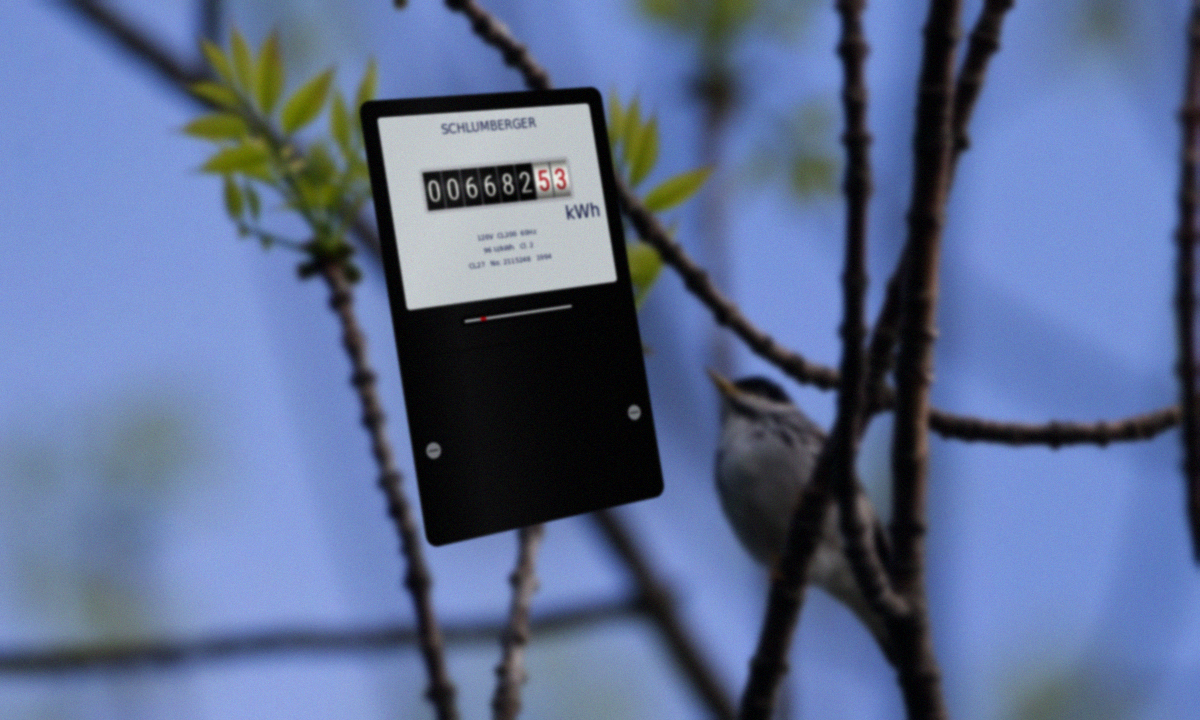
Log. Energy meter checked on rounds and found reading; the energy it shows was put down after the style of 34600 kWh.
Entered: 6682.53 kWh
